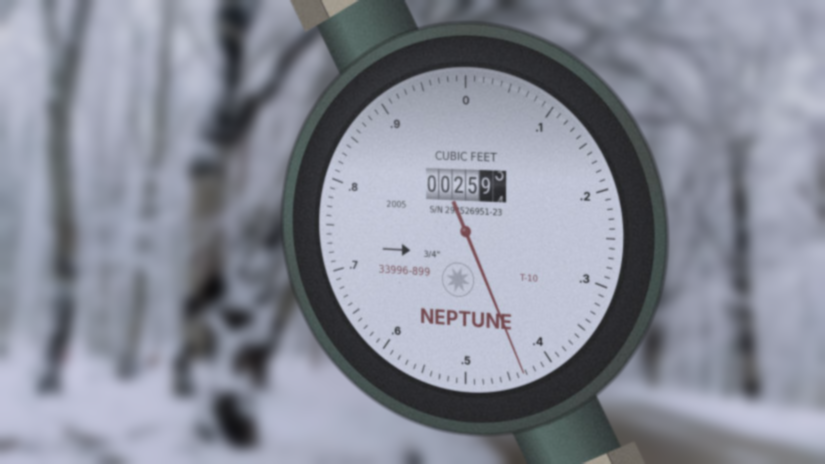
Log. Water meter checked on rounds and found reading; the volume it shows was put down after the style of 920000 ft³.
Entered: 2593.43 ft³
